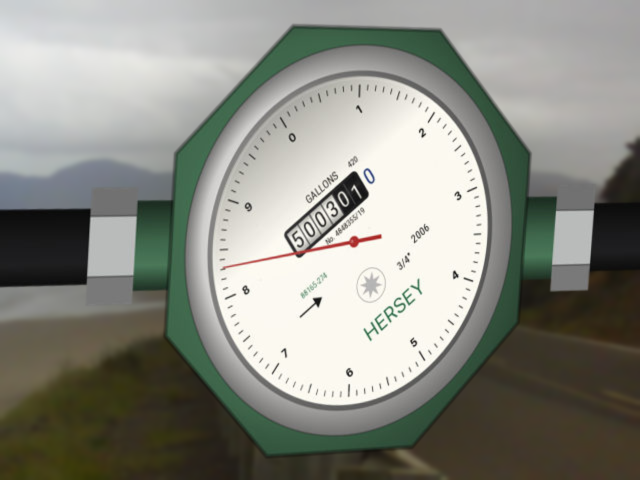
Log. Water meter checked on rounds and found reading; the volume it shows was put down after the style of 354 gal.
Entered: 5003008.3 gal
